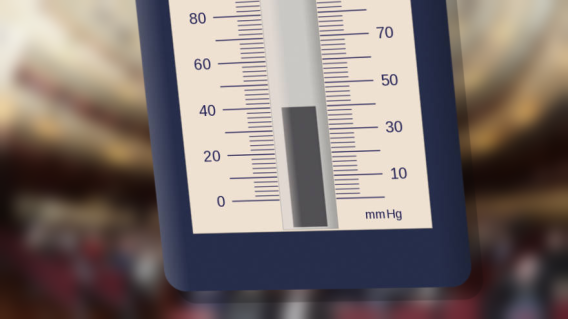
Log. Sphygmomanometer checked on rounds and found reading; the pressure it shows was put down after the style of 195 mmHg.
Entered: 40 mmHg
